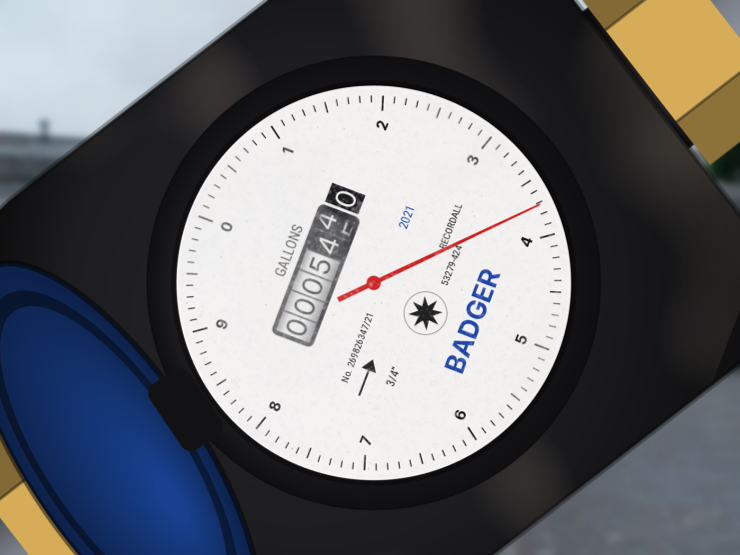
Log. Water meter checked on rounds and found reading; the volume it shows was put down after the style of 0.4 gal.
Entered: 5443.7 gal
